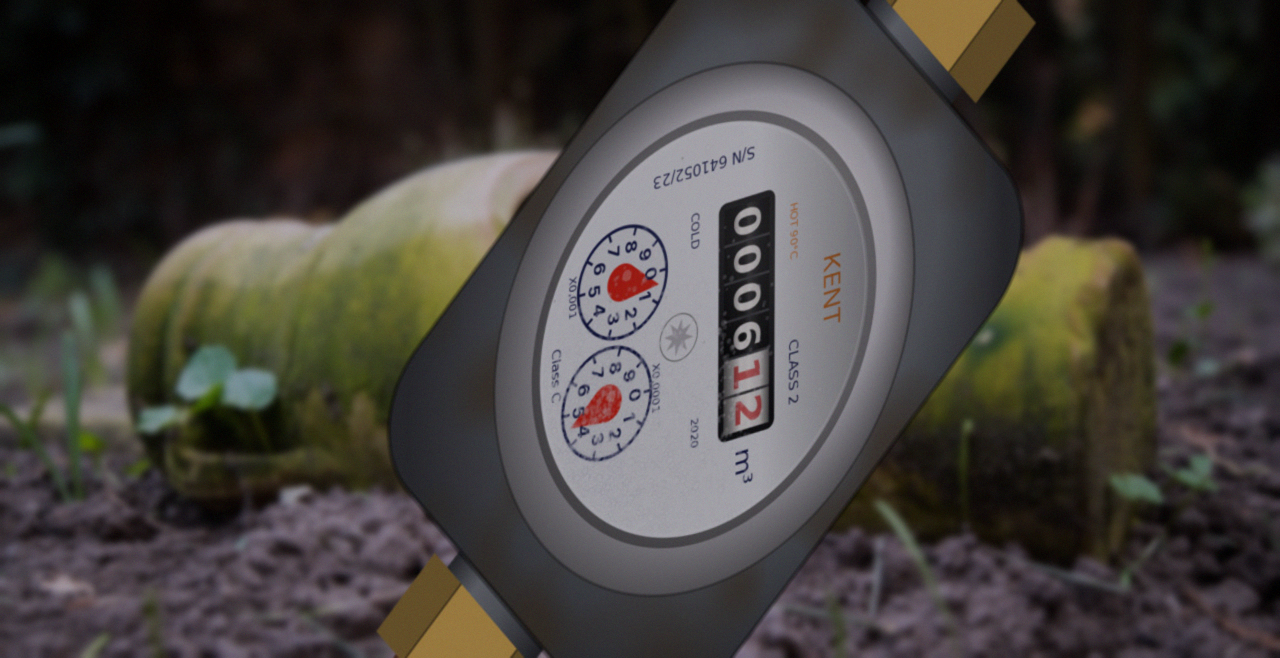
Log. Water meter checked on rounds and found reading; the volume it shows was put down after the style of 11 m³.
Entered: 6.1204 m³
